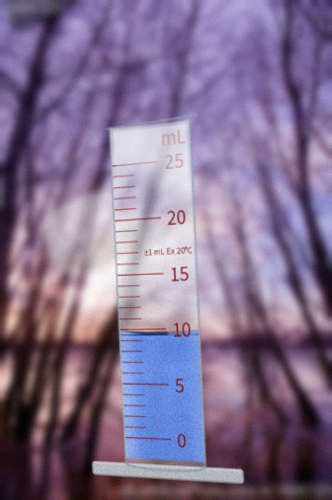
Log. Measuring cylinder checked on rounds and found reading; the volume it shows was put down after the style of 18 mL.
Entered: 9.5 mL
